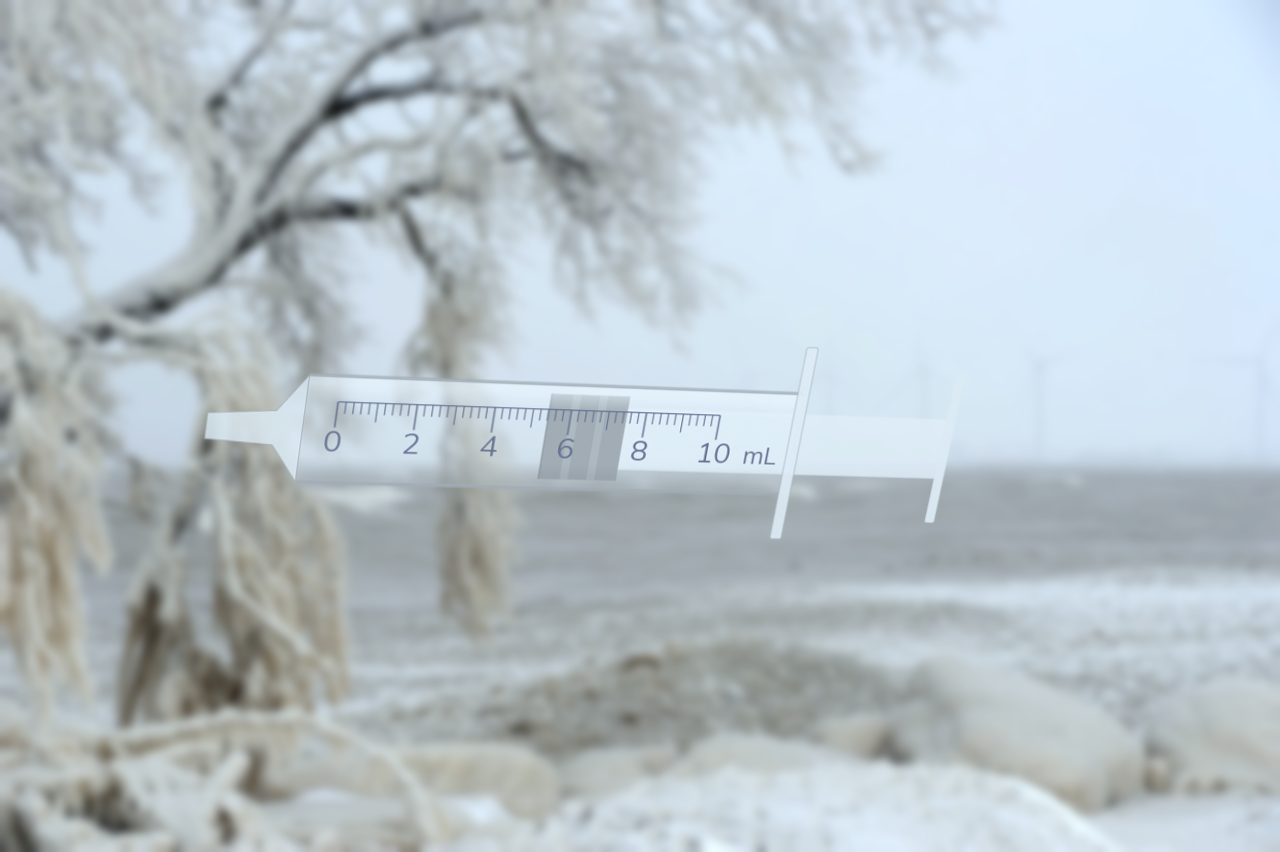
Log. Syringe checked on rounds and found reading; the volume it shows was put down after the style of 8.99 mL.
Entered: 5.4 mL
